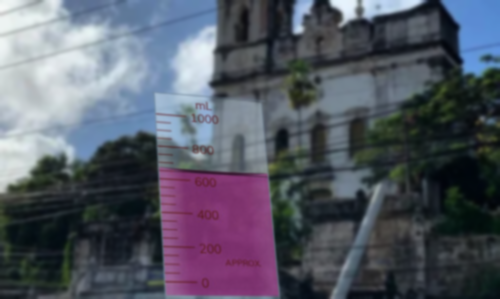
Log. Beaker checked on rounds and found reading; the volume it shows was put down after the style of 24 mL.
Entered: 650 mL
